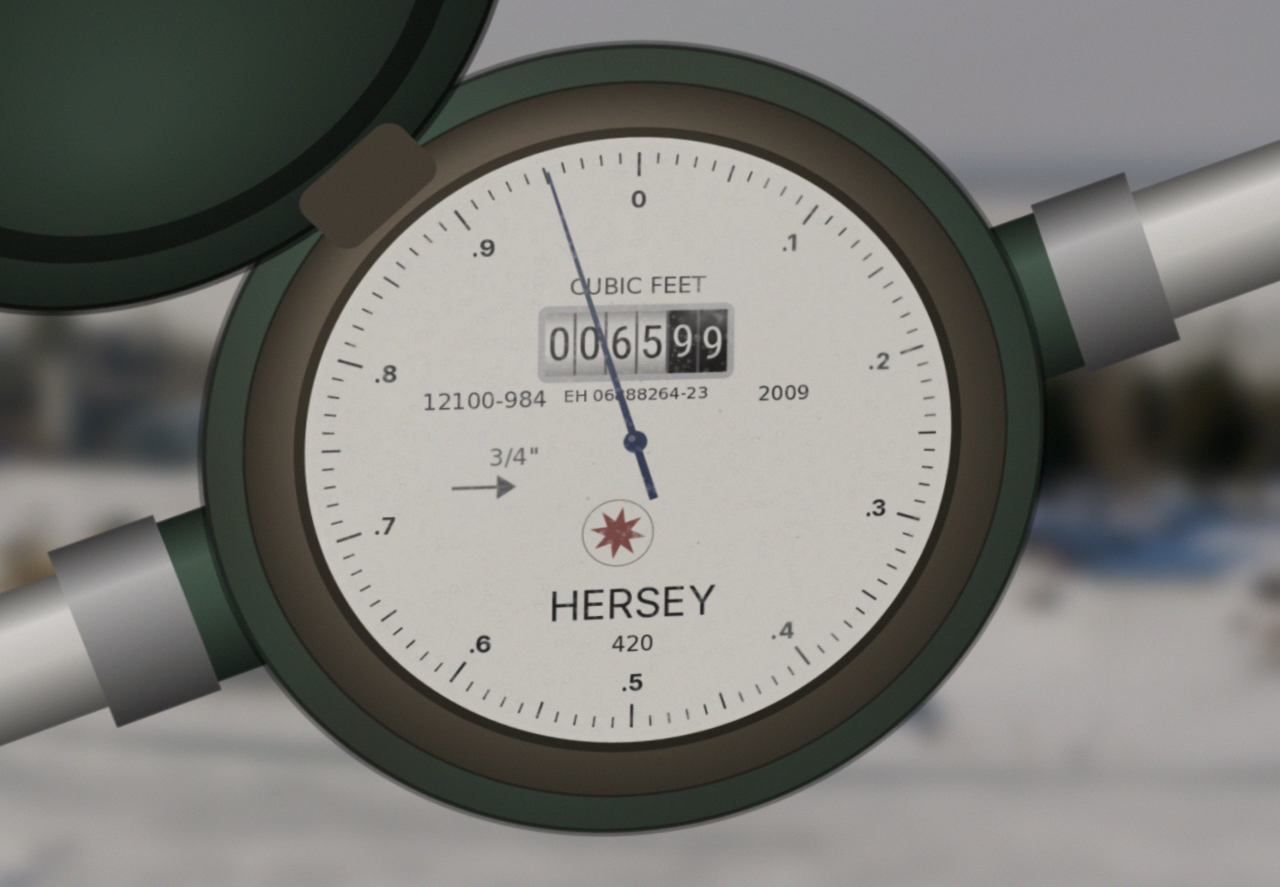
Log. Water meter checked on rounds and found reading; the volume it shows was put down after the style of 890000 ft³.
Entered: 6598.95 ft³
